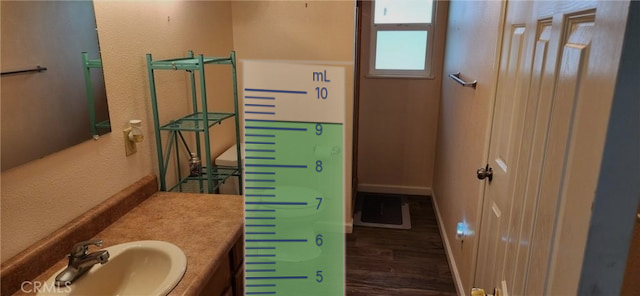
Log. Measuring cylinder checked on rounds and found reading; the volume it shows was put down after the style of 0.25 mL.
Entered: 9.2 mL
